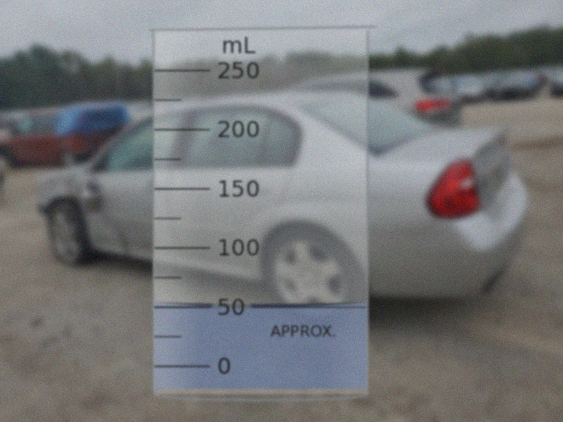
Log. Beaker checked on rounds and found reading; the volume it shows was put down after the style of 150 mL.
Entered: 50 mL
